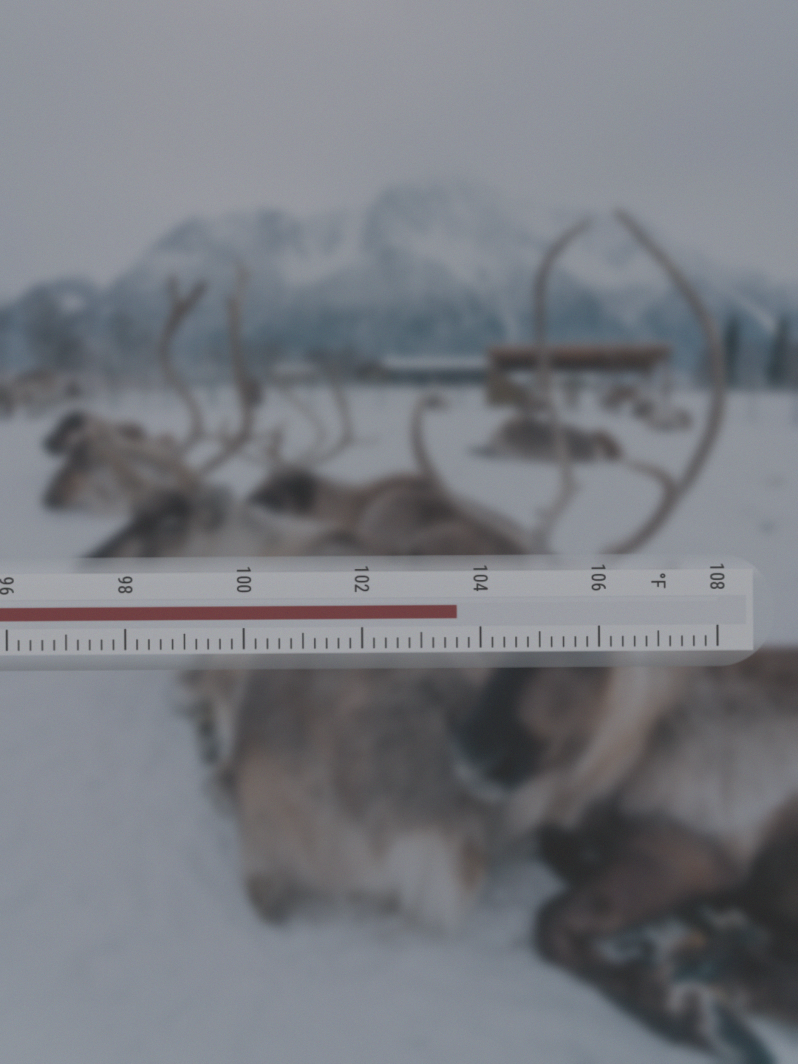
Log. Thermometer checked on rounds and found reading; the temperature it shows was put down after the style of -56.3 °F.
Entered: 103.6 °F
